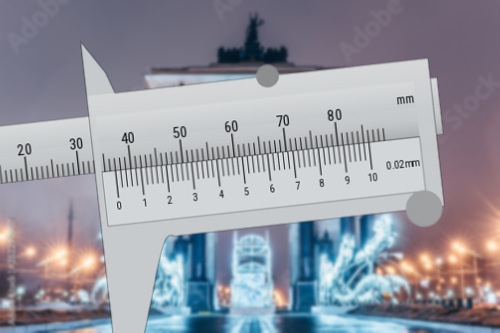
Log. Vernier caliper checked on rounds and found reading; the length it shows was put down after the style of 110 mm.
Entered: 37.0 mm
